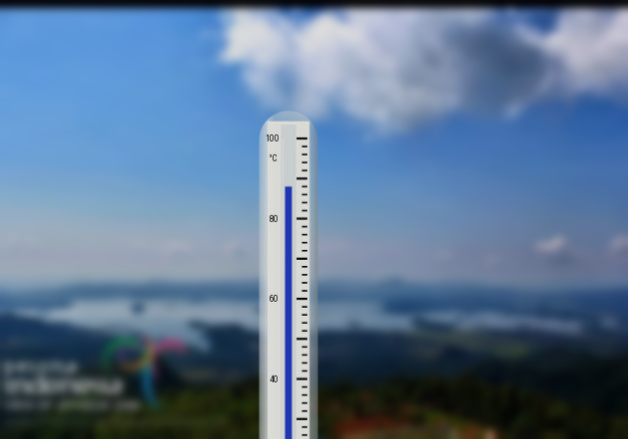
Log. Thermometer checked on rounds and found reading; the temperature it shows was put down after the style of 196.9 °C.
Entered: 88 °C
